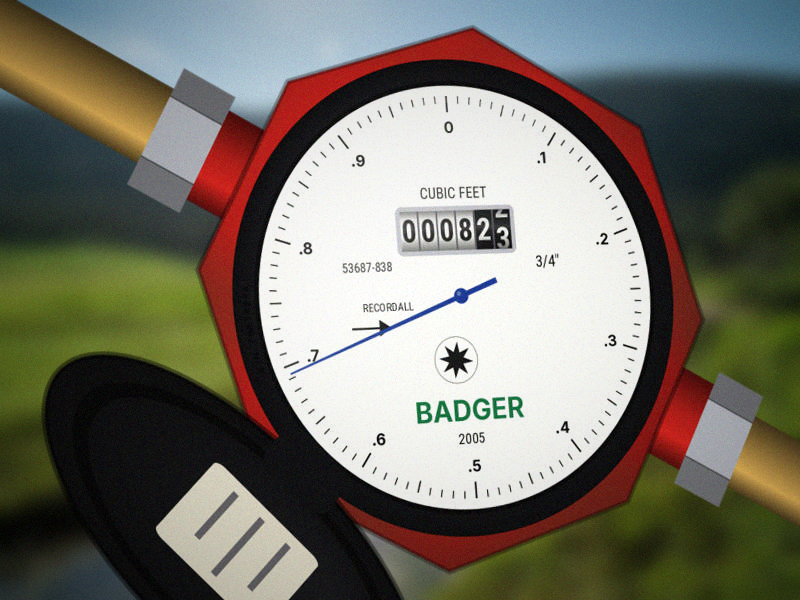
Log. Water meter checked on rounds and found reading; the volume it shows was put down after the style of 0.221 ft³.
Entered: 822.69 ft³
